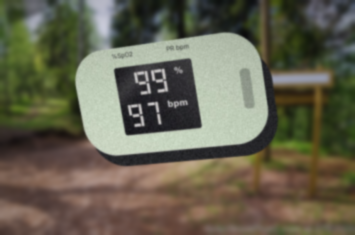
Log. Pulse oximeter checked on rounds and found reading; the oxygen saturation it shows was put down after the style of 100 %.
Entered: 99 %
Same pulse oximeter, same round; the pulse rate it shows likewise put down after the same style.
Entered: 97 bpm
